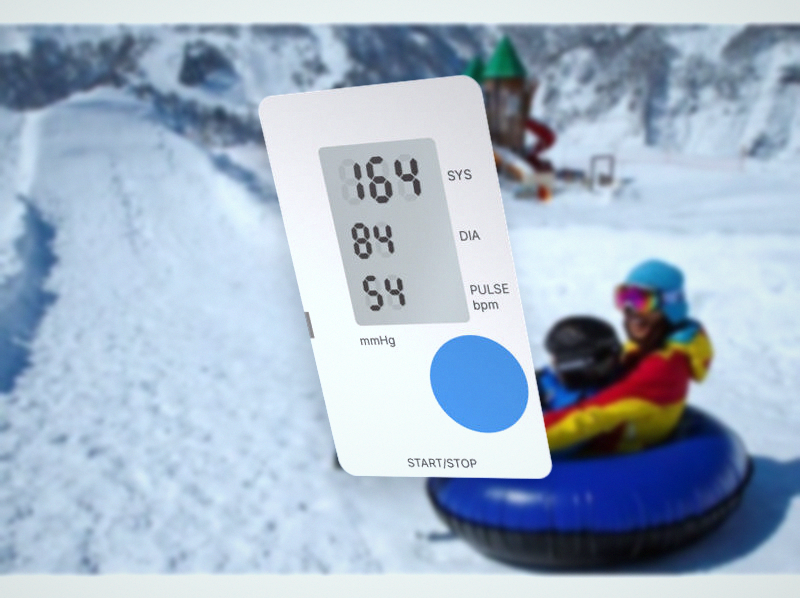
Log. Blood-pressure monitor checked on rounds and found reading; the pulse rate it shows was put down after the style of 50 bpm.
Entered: 54 bpm
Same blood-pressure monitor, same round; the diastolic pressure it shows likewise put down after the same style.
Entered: 84 mmHg
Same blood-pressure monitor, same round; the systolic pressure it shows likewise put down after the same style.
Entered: 164 mmHg
